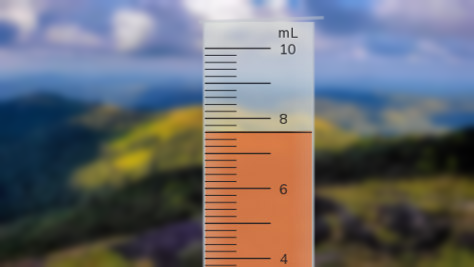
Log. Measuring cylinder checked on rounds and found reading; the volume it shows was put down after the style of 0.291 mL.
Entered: 7.6 mL
